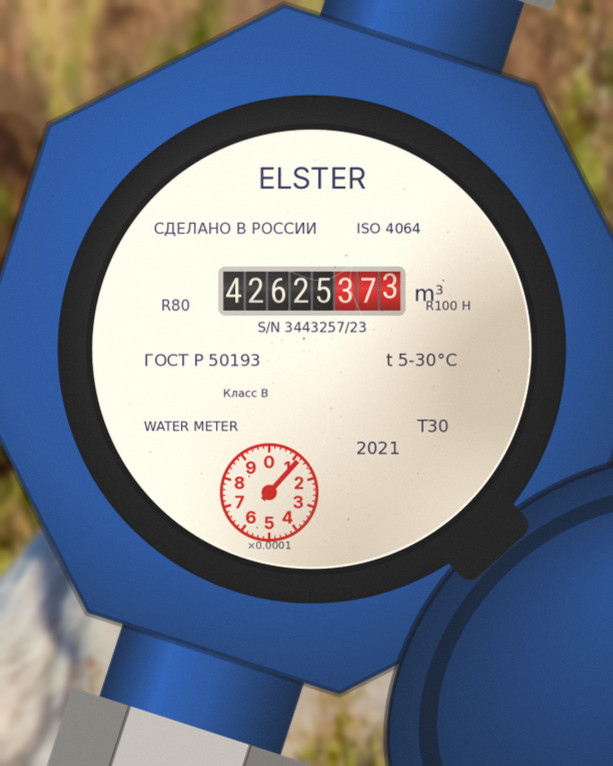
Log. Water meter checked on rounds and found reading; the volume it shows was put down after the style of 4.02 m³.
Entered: 42625.3731 m³
